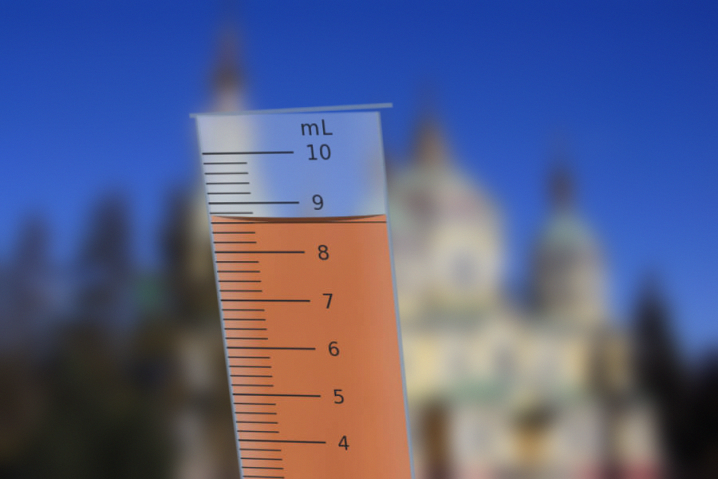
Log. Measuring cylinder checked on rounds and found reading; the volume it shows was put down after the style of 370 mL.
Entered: 8.6 mL
